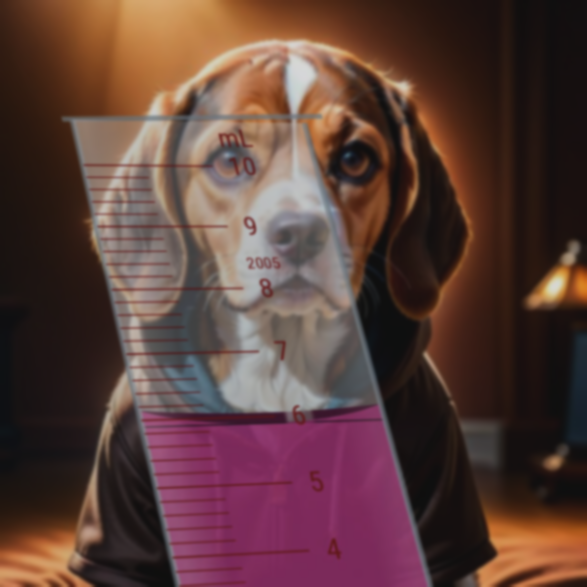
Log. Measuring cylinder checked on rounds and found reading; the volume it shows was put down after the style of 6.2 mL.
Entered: 5.9 mL
